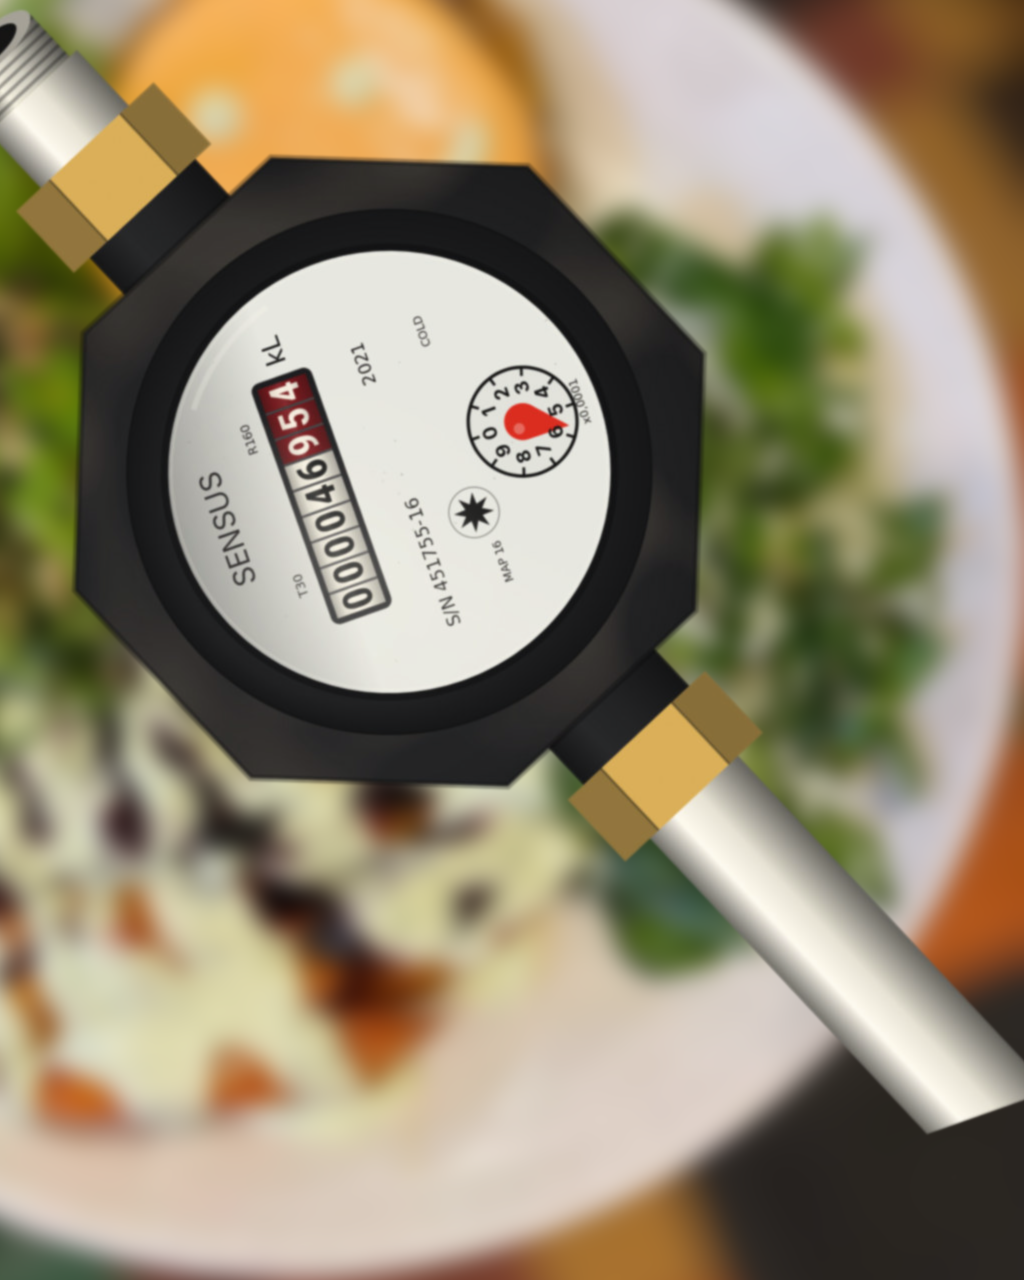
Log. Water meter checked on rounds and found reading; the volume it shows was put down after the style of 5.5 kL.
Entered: 46.9545 kL
